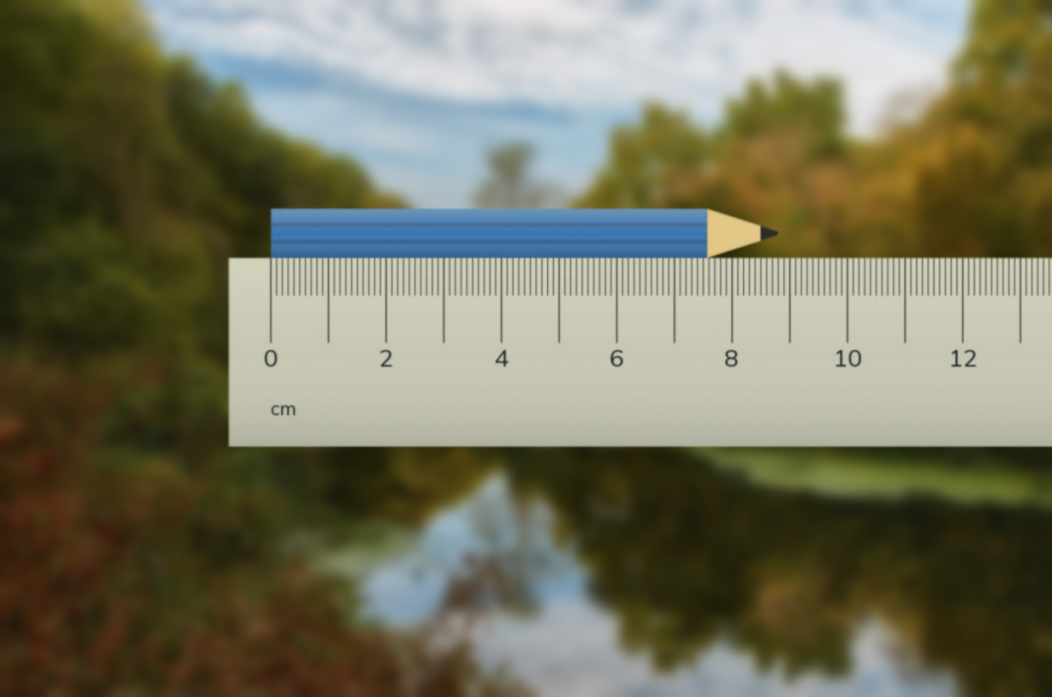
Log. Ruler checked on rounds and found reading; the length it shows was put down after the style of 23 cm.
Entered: 8.8 cm
